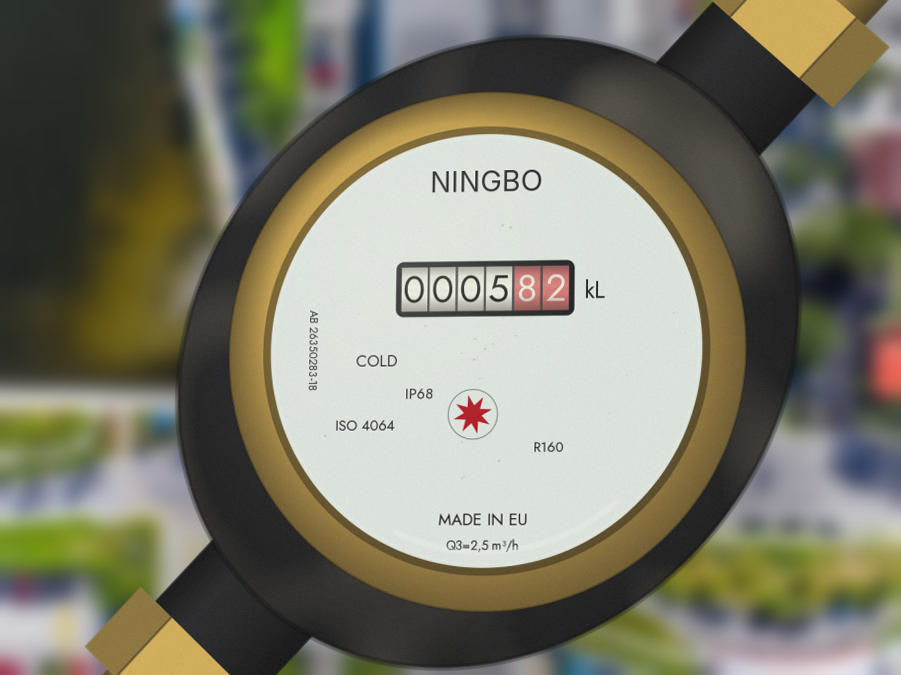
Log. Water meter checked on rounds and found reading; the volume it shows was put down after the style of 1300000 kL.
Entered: 5.82 kL
